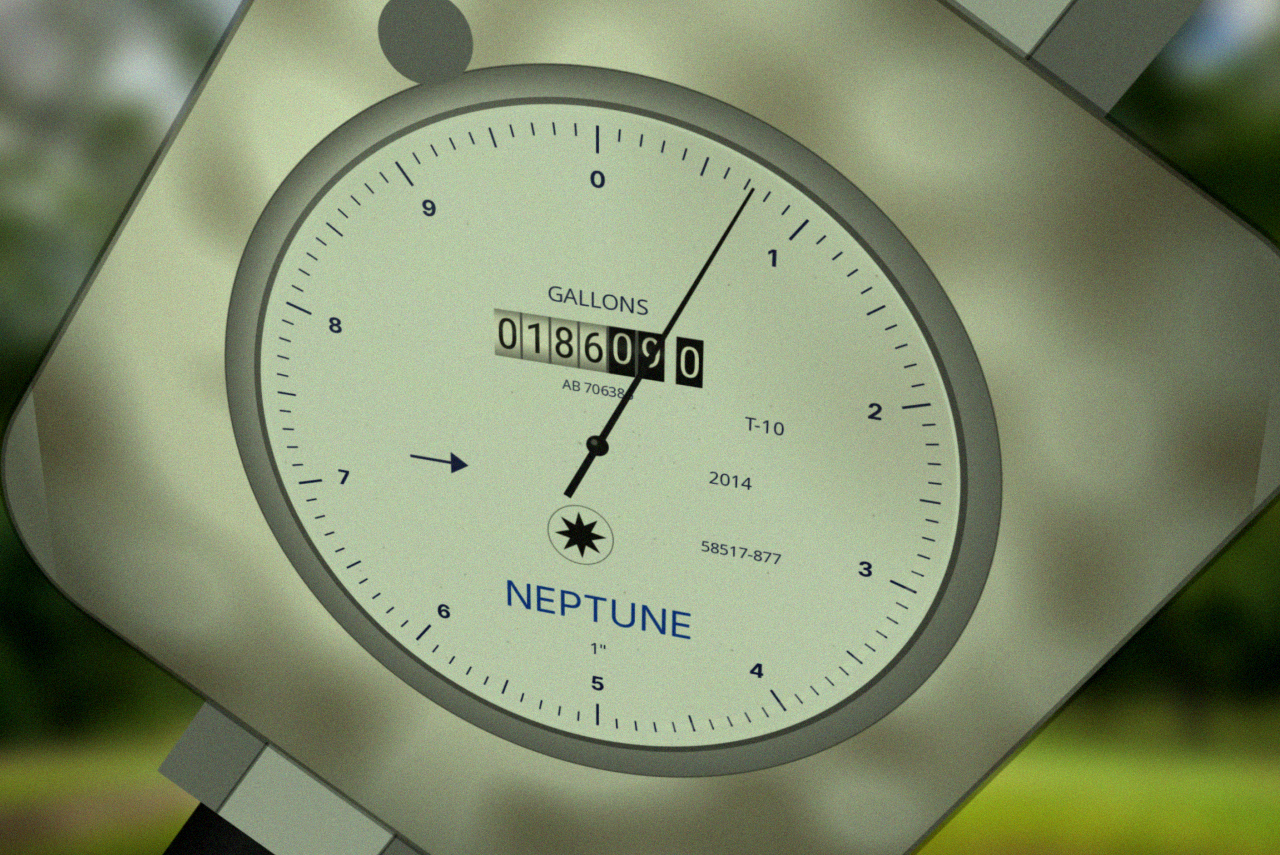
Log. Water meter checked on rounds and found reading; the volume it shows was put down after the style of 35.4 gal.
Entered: 186090.7 gal
